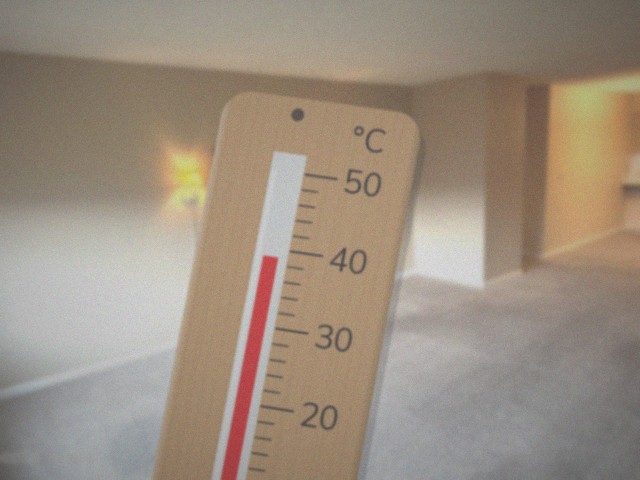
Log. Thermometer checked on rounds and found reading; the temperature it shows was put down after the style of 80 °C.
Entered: 39 °C
